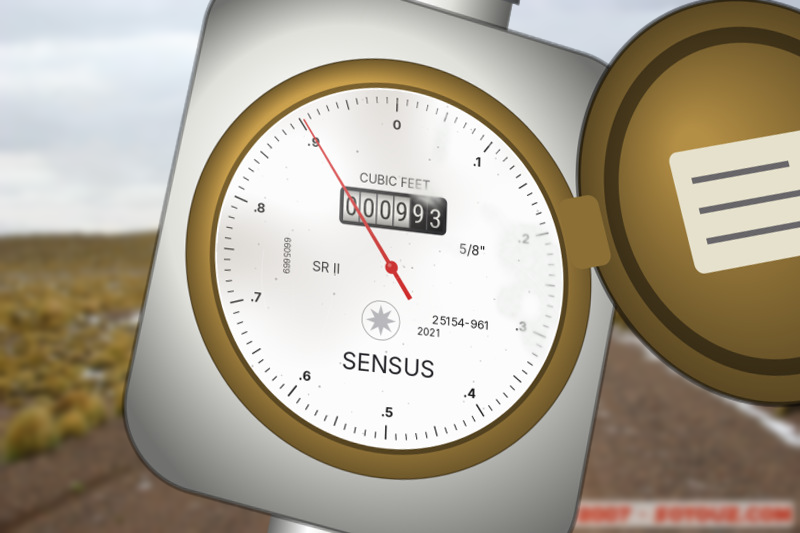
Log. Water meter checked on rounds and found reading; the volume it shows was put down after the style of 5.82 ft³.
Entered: 992.90 ft³
